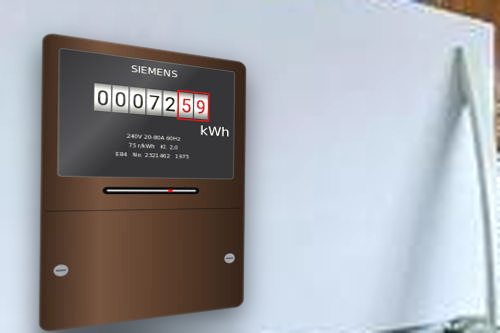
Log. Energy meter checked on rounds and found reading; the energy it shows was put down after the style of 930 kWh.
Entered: 72.59 kWh
